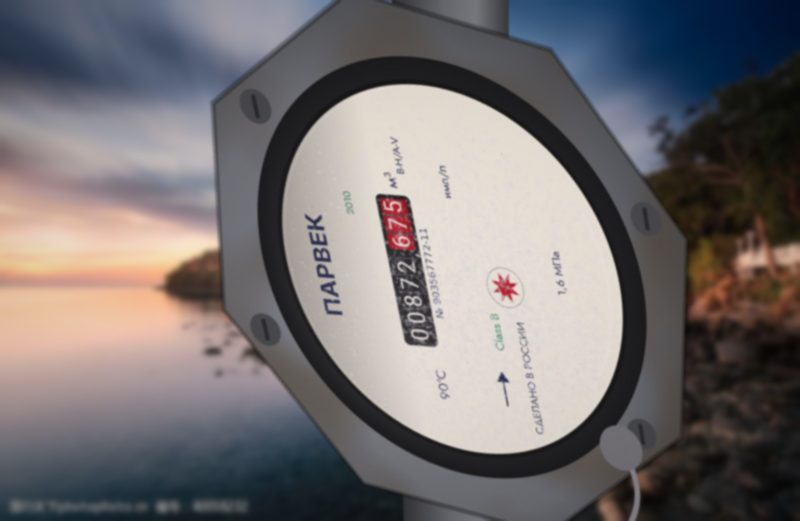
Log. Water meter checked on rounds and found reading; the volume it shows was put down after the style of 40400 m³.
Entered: 872.675 m³
